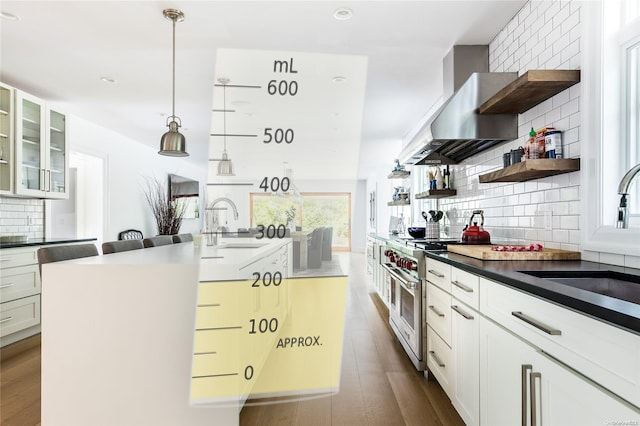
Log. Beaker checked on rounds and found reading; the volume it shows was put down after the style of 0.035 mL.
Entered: 200 mL
